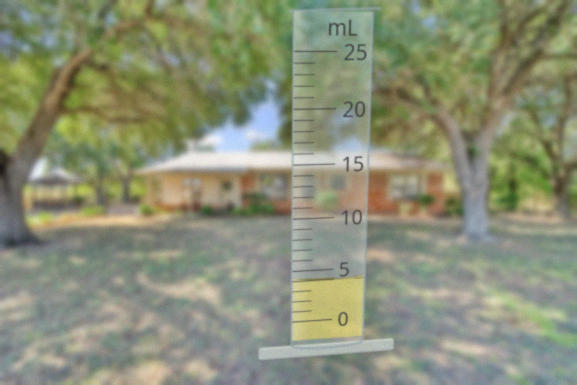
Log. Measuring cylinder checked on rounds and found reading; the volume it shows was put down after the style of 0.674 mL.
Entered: 4 mL
